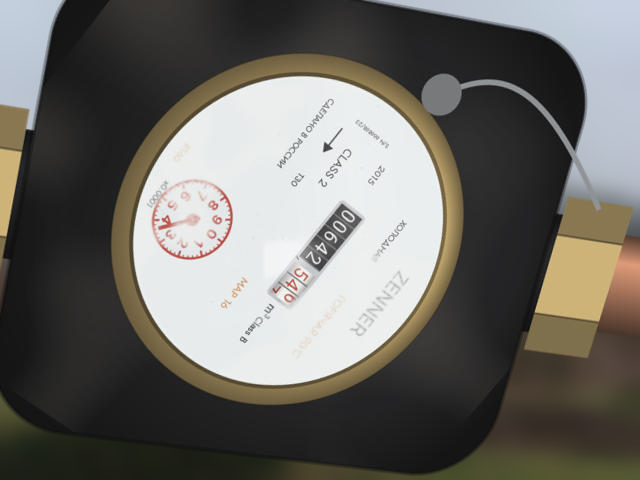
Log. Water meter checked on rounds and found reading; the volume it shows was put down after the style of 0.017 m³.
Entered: 642.5463 m³
